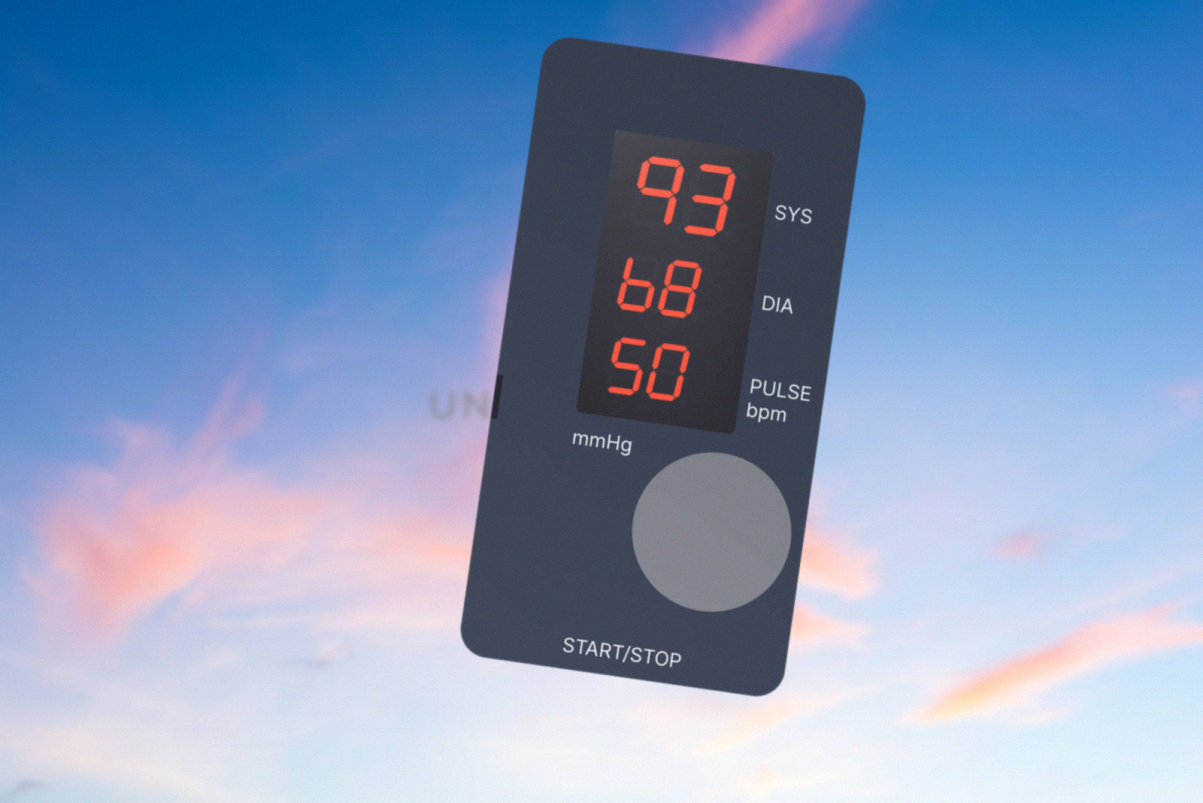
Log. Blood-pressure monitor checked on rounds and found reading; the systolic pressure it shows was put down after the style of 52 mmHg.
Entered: 93 mmHg
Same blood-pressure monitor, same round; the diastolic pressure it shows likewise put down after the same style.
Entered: 68 mmHg
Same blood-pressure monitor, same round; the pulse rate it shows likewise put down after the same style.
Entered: 50 bpm
